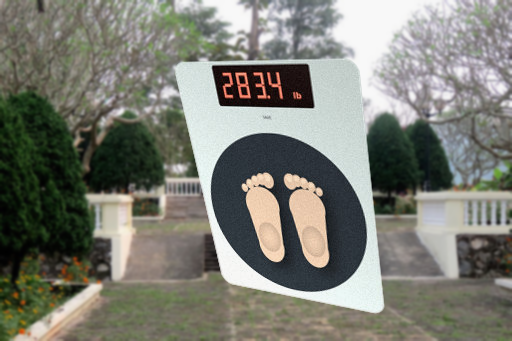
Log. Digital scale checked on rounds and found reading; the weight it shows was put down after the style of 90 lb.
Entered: 283.4 lb
